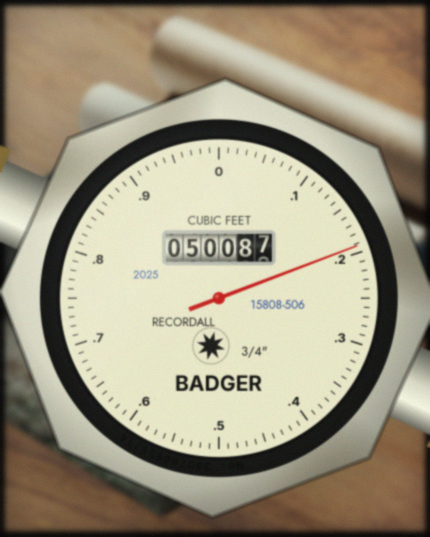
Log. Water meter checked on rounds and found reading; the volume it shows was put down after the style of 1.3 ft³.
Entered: 50087.19 ft³
